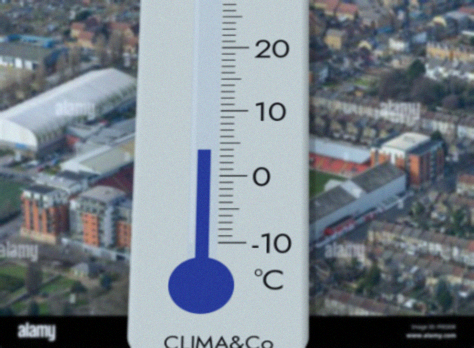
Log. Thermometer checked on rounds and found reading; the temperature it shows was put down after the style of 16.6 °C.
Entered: 4 °C
